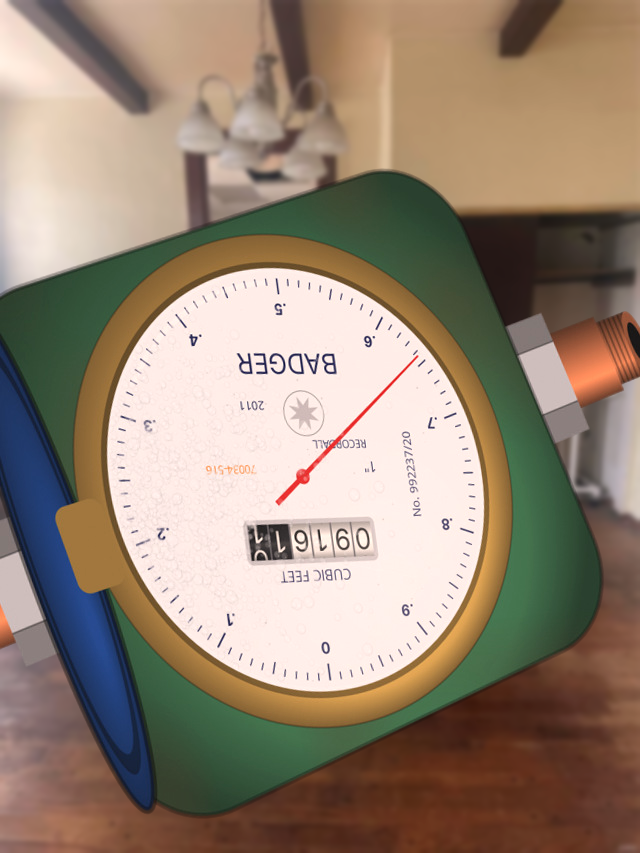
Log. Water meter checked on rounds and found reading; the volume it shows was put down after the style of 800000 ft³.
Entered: 91610.64 ft³
